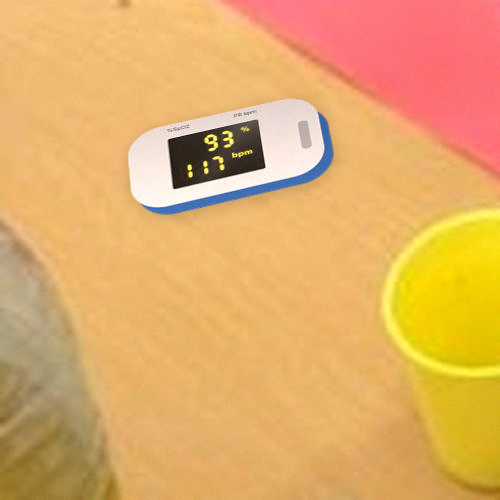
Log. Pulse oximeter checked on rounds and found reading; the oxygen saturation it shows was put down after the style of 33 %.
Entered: 93 %
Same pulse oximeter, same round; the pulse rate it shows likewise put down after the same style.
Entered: 117 bpm
